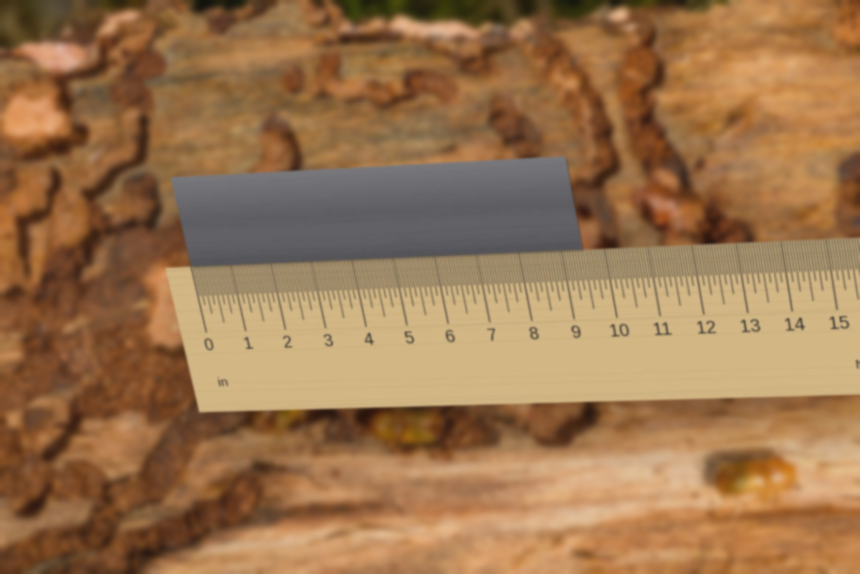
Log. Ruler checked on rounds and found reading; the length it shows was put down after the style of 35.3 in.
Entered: 9.5 in
